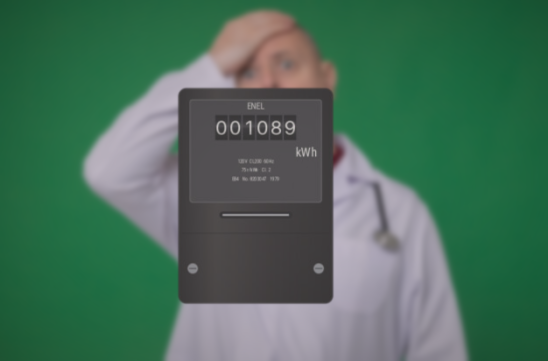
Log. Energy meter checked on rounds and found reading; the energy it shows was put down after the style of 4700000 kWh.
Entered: 1089 kWh
